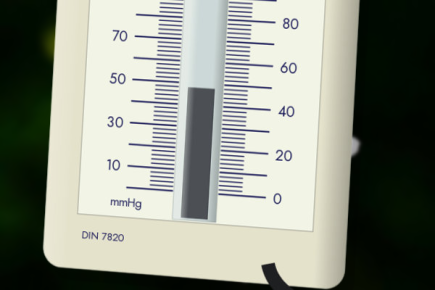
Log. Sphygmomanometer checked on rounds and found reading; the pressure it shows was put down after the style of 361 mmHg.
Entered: 48 mmHg
